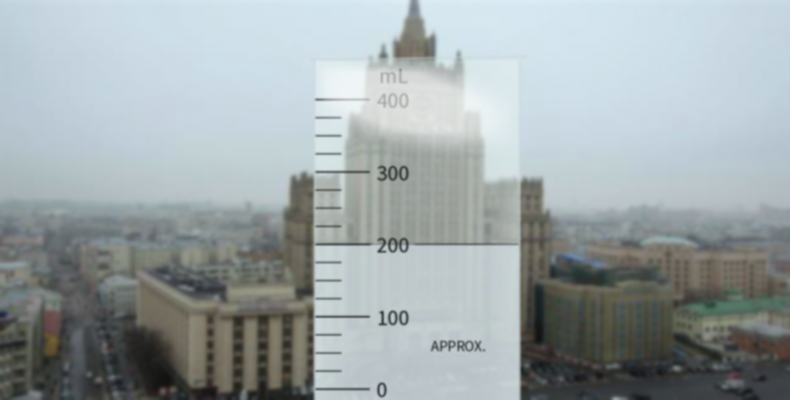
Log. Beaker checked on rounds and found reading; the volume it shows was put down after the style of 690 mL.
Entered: 200 mL
